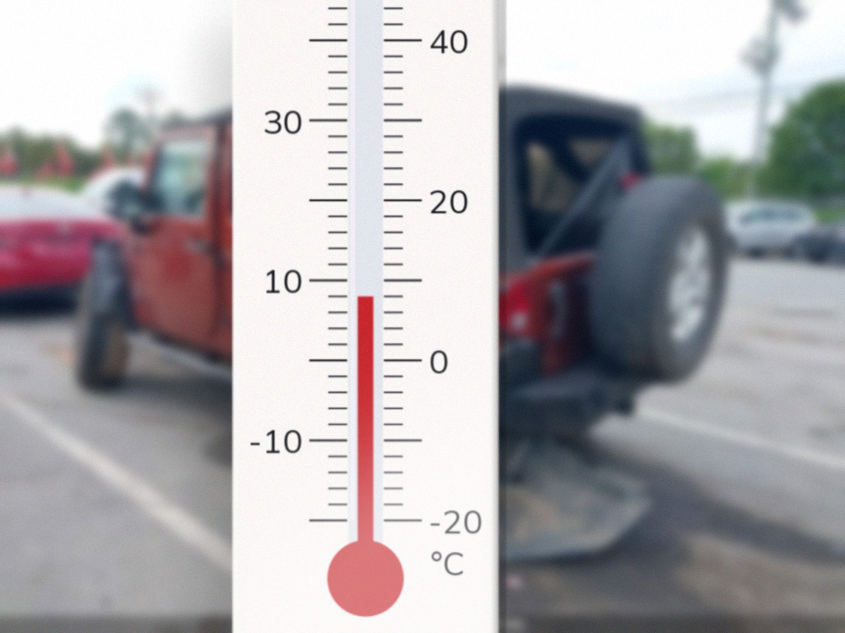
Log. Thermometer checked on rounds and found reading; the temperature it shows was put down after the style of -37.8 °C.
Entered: 8 °C
